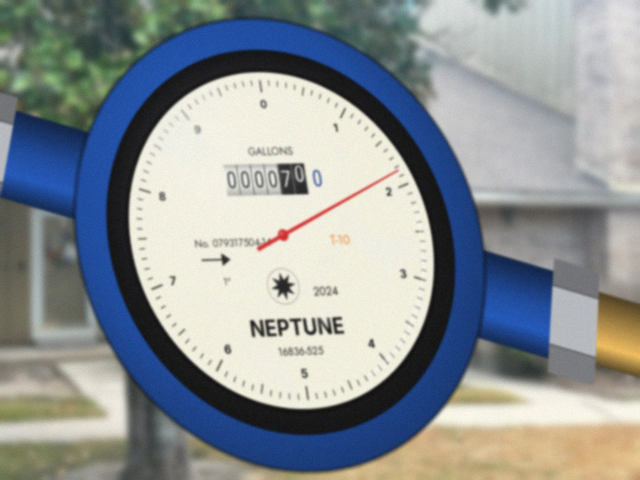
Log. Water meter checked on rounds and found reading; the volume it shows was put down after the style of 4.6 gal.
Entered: 701.8 gal
